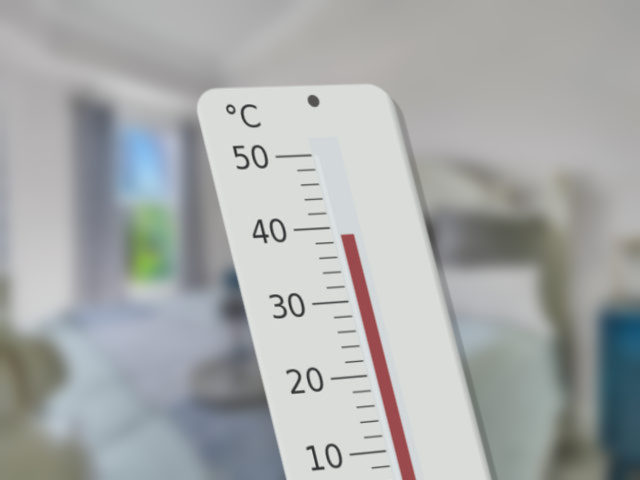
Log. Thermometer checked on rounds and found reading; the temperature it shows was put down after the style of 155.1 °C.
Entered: 39 °C
